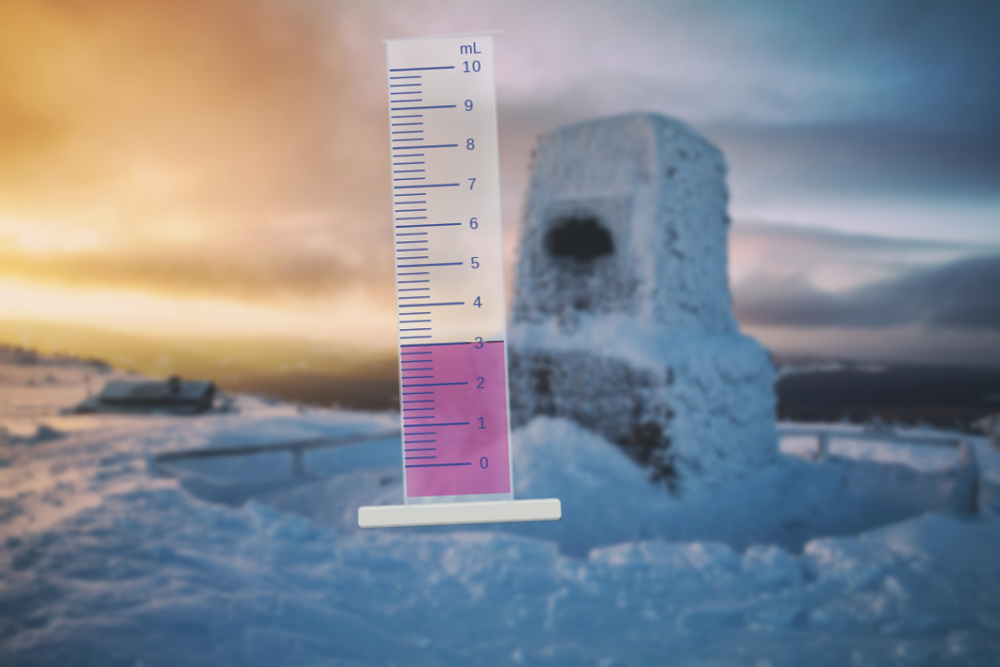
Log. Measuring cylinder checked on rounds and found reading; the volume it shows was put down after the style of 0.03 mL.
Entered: 3 mL
